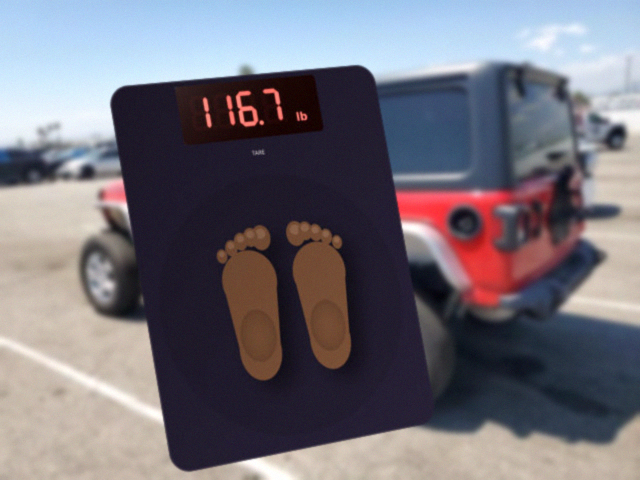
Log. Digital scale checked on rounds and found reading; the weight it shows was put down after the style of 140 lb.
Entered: 116.7 lb
